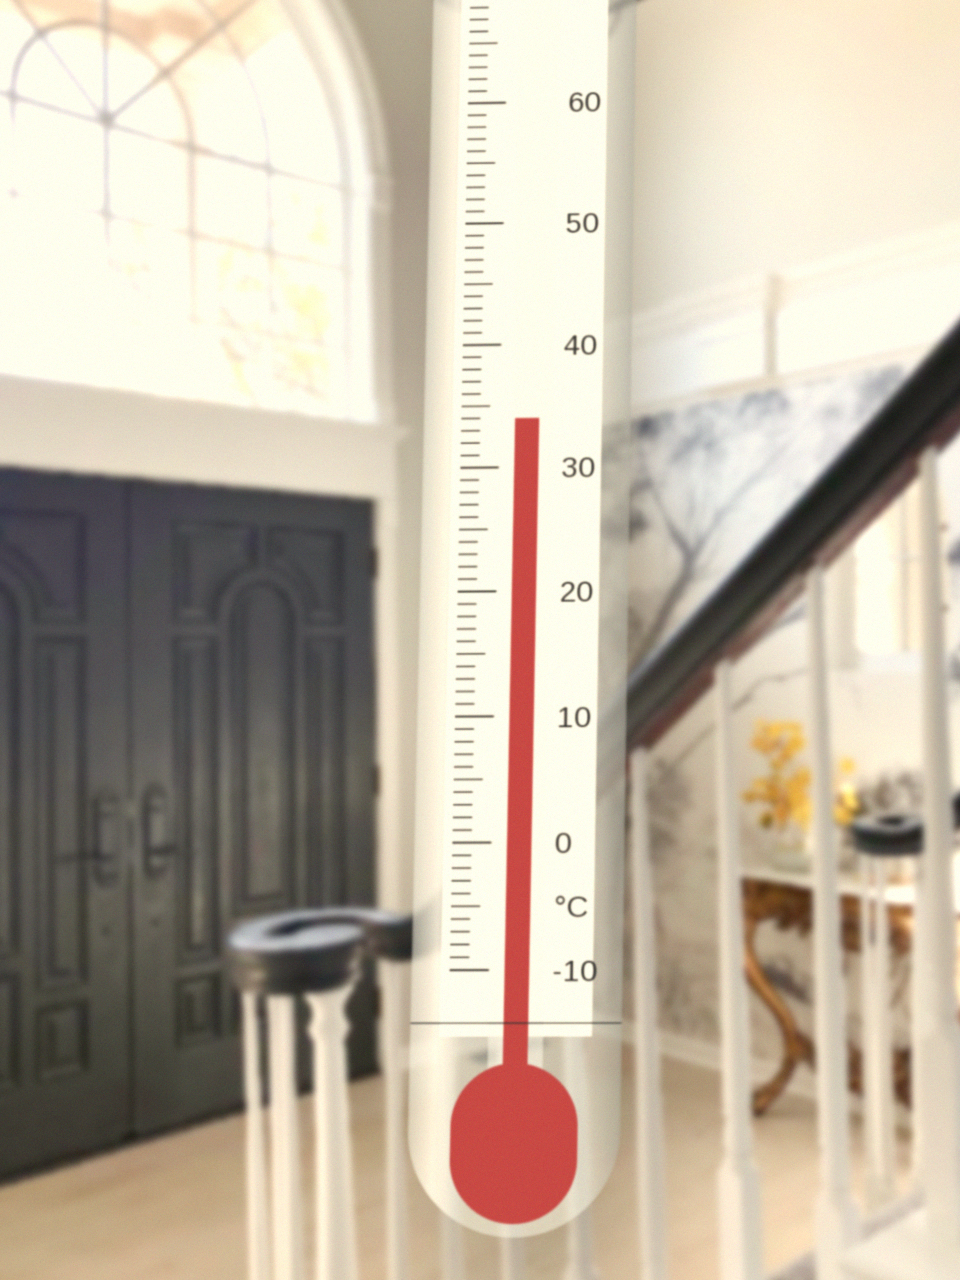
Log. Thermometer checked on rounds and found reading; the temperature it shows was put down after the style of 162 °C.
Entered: 34 °C
